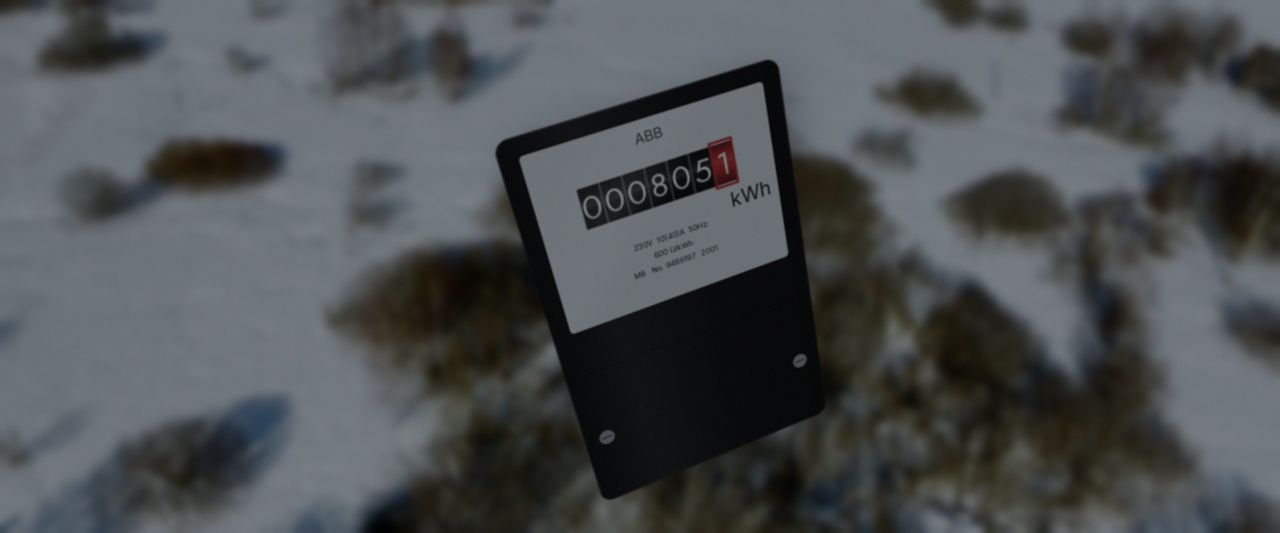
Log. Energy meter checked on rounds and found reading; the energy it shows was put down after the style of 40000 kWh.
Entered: 805.1 kWh
